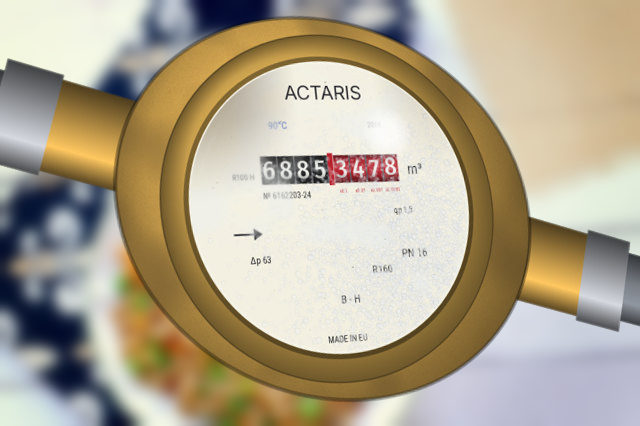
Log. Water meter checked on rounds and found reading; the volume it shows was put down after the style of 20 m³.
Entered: 6885.3478 m³
